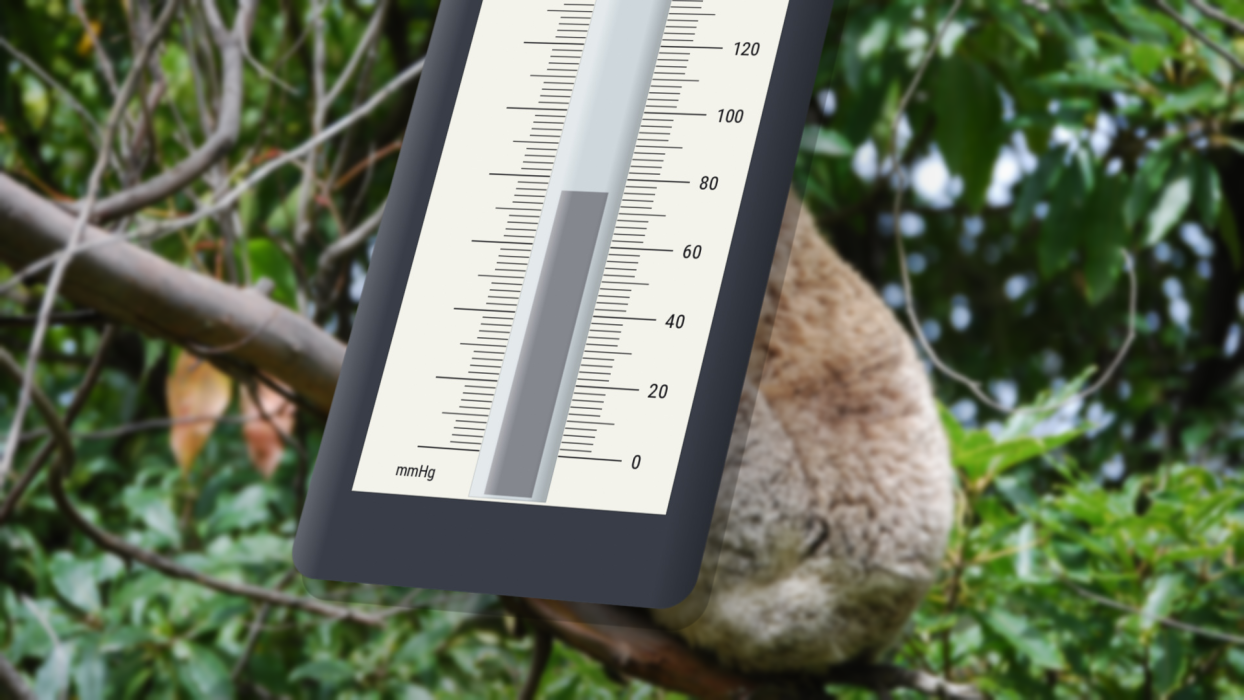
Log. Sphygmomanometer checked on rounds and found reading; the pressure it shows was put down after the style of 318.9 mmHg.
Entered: 76 mmHg
